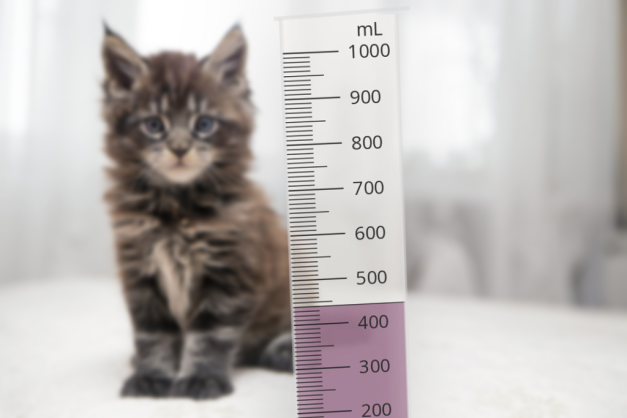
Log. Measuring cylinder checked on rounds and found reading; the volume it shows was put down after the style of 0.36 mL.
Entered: 440 mL
